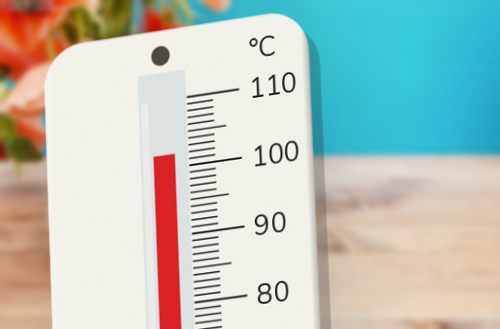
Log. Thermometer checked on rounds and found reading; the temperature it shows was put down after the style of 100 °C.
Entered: 102 °C
